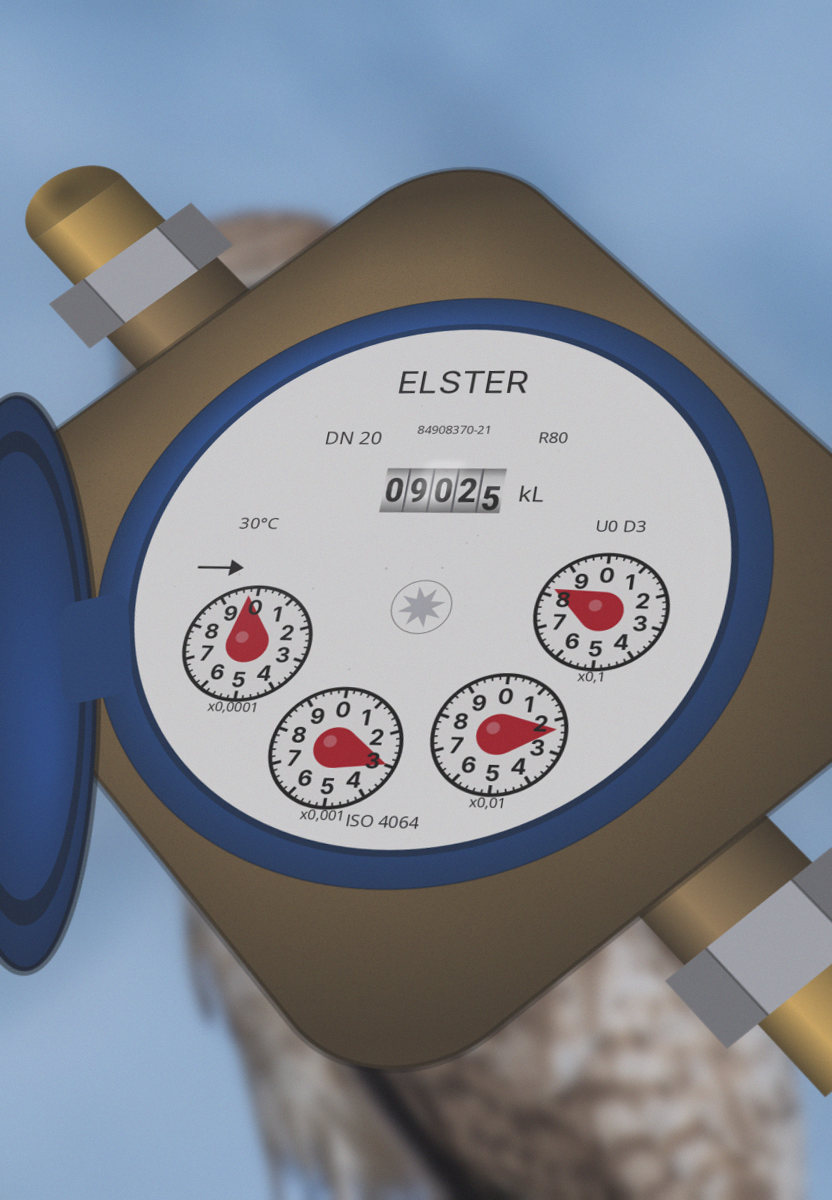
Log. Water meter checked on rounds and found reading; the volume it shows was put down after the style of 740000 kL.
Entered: 9024.8229 kL
